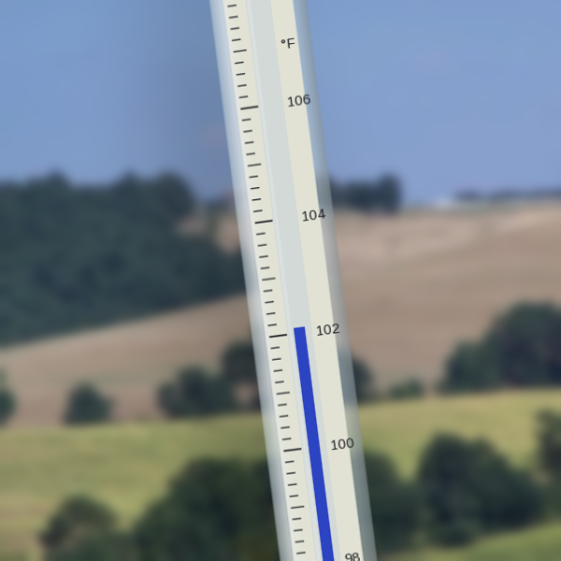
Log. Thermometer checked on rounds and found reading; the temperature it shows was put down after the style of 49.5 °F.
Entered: 102.1 °F
